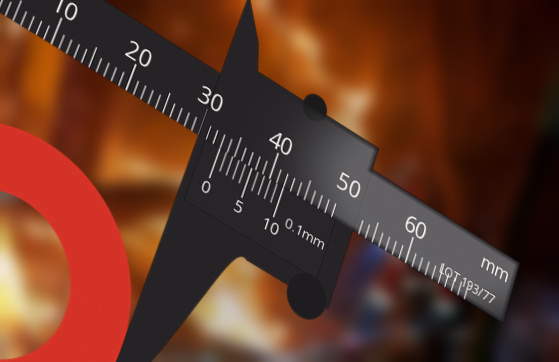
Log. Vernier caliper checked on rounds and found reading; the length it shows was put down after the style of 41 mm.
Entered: 33.0 mm
